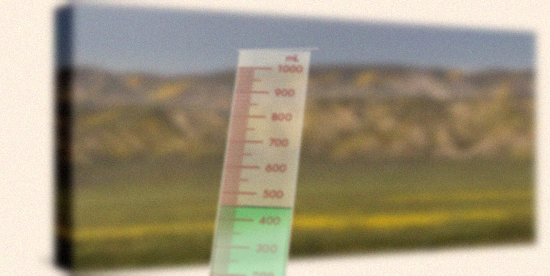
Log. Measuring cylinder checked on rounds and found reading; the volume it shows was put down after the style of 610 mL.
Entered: 450 mL
